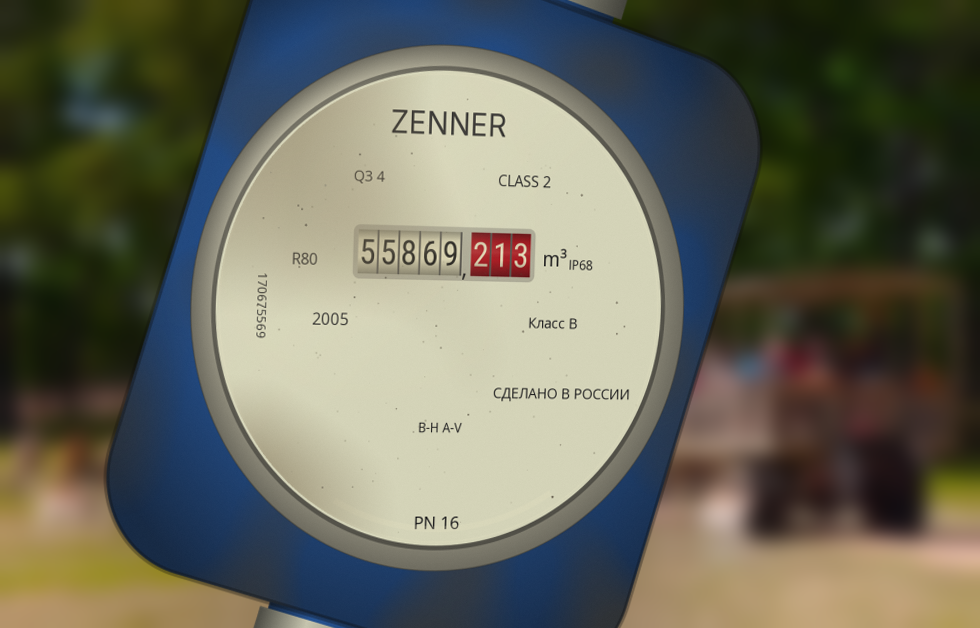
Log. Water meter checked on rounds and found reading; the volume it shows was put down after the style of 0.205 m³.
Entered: 55869.213 m³
